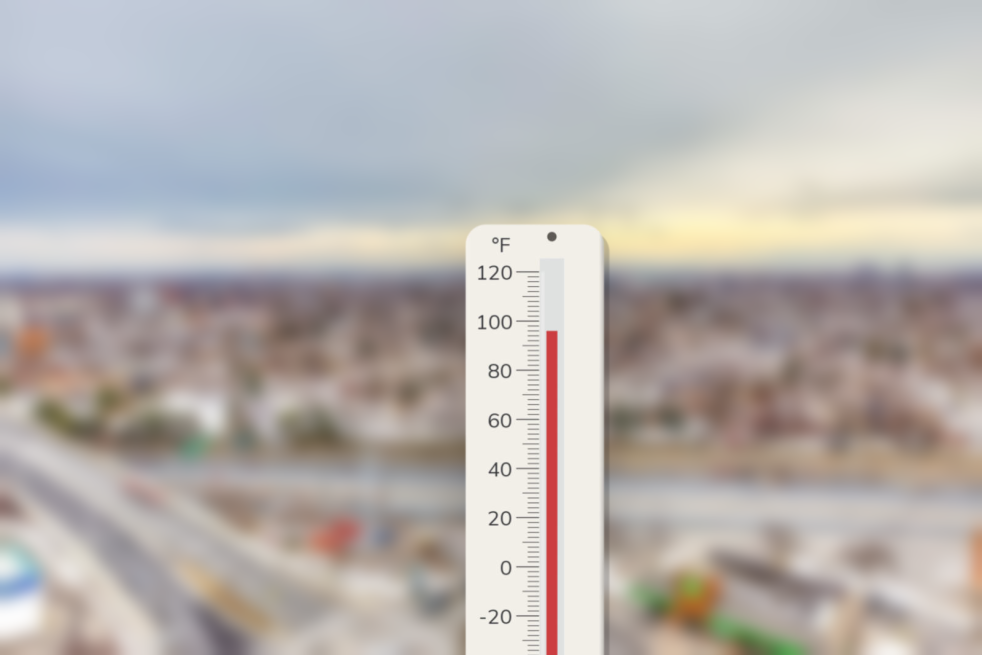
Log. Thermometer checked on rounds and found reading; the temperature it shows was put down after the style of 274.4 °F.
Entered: 96 °F
